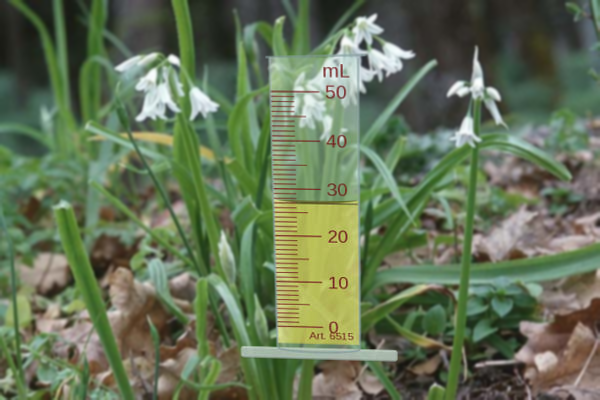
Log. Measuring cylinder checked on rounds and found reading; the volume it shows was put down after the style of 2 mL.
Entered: 27 mL
